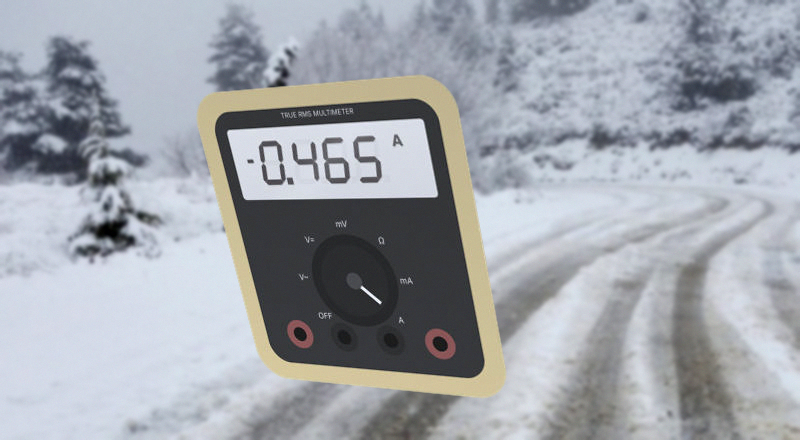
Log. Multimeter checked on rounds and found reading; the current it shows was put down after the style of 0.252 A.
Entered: -0.465 A
